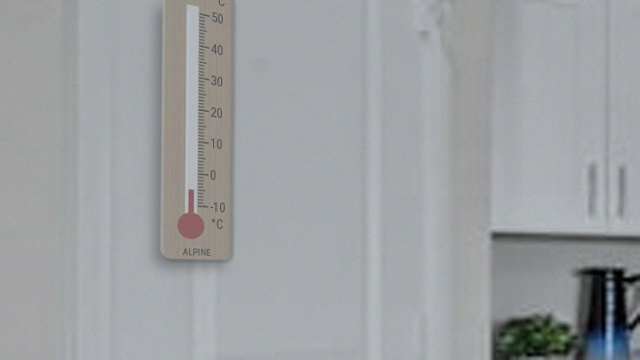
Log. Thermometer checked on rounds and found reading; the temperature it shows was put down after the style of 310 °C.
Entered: -5 °C
